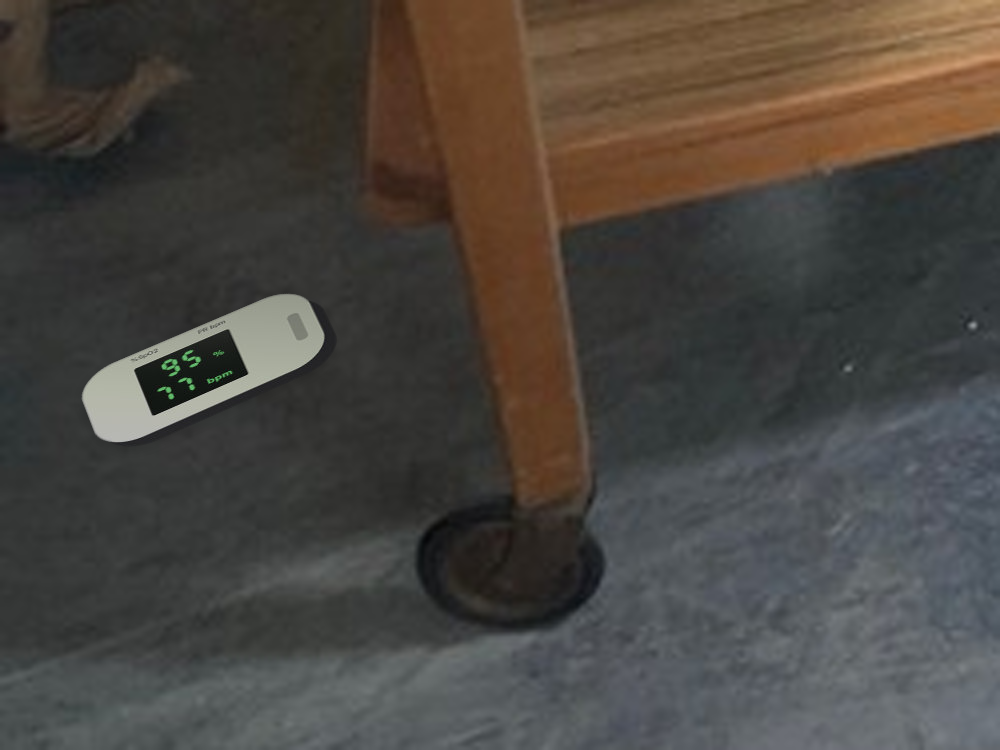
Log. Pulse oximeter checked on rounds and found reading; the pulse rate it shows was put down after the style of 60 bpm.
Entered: 77 bpm
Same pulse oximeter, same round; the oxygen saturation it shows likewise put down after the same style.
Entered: 95 %
